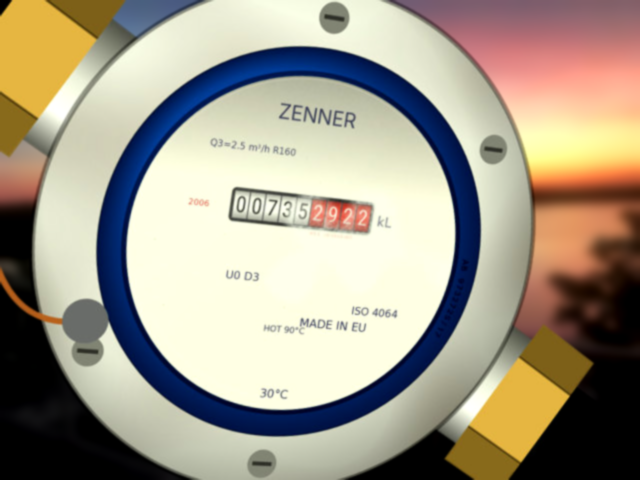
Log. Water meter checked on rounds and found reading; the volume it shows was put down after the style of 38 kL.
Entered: 735.2922 kL
